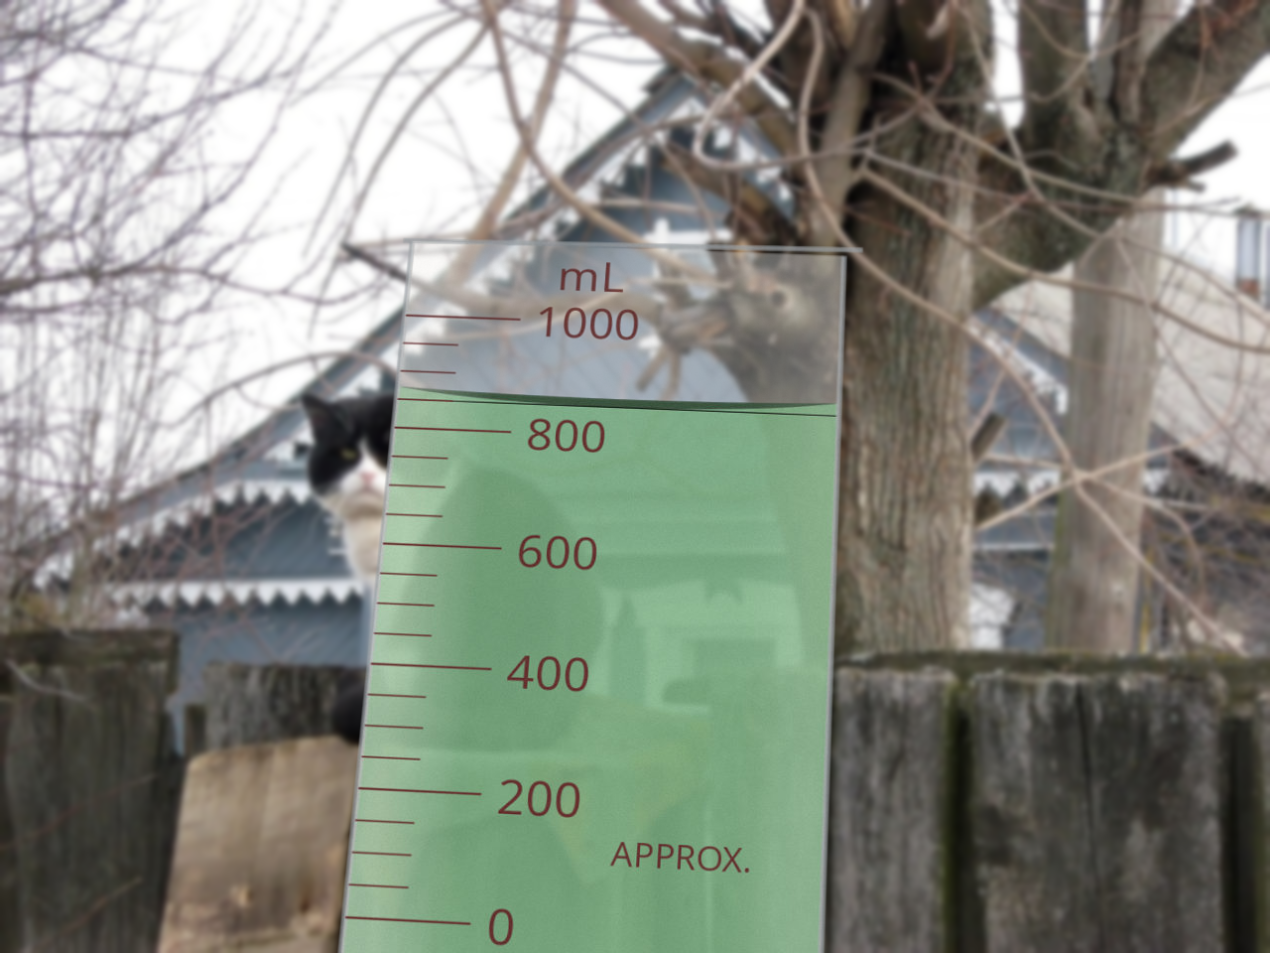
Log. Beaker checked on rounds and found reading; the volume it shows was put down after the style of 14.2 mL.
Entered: 850 mL
